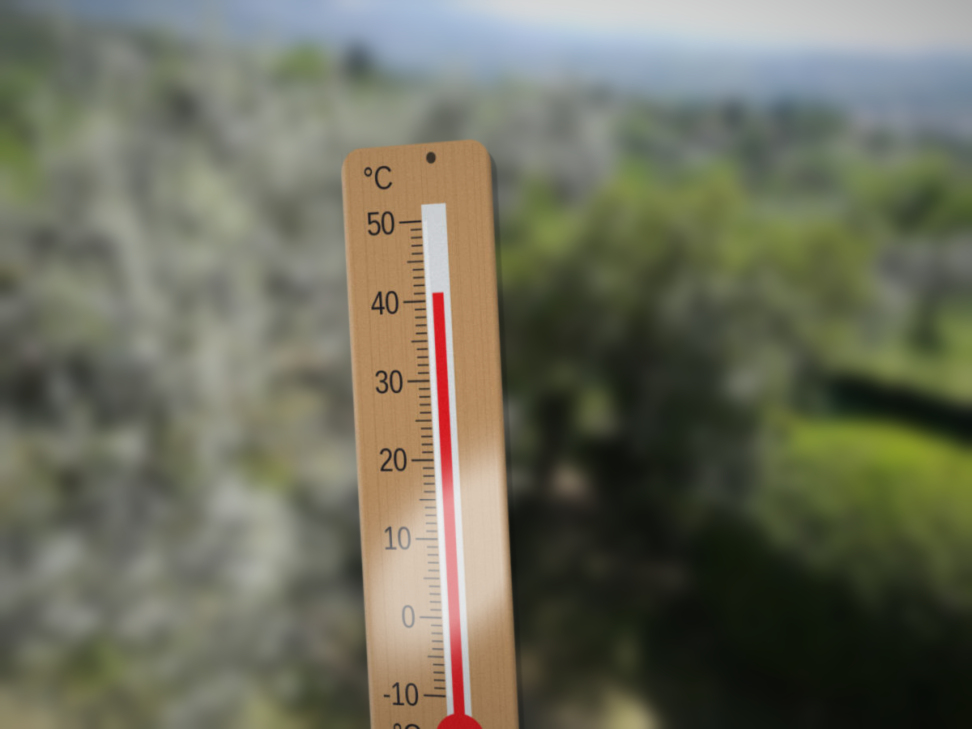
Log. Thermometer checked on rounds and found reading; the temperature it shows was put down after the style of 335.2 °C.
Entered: 41 °C
